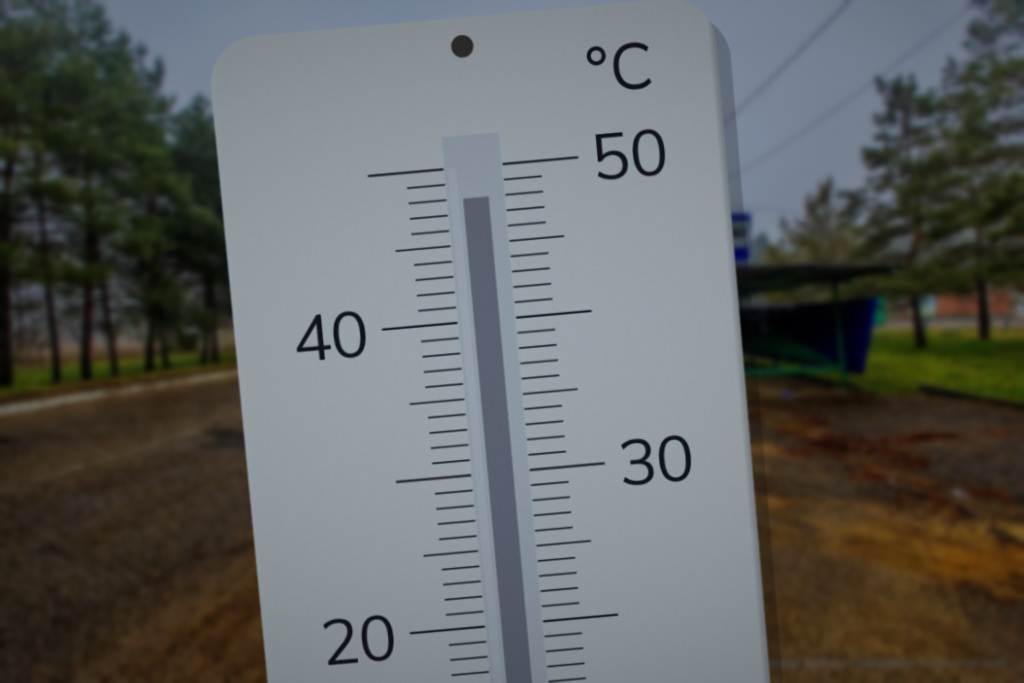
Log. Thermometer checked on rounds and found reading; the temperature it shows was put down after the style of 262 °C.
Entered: 48 °C
